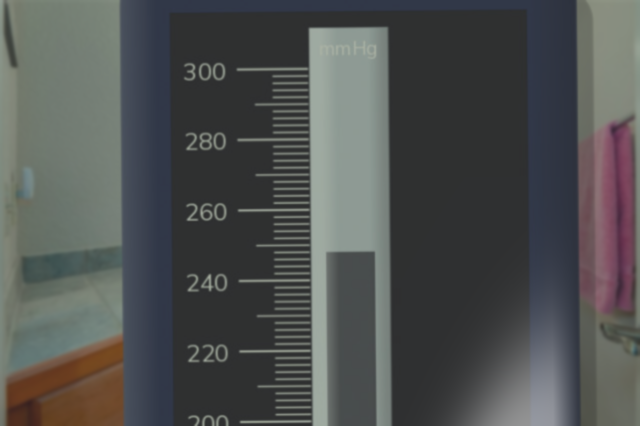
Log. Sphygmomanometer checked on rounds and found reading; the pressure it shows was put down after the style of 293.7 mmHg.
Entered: 248 mmHg
